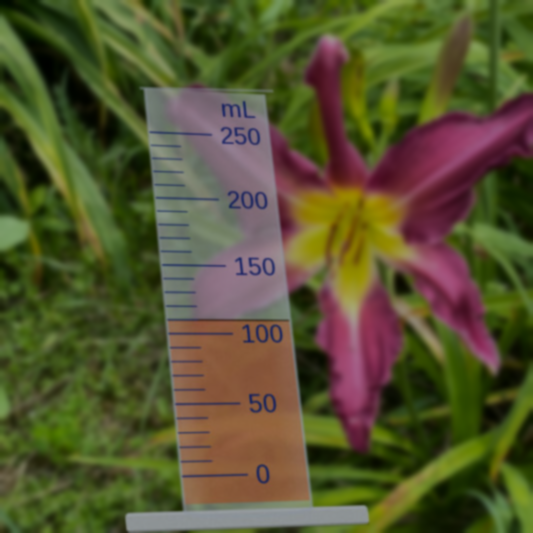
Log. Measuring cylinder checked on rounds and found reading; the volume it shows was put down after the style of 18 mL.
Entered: 110 mL
